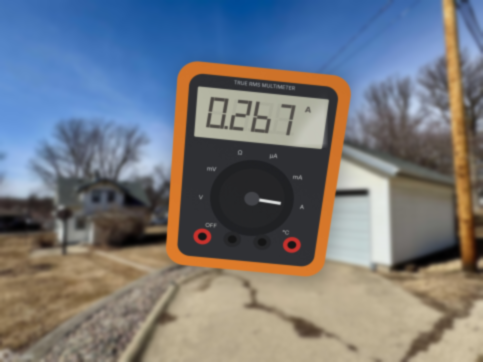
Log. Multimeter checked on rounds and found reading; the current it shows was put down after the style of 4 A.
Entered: 0.267 A
